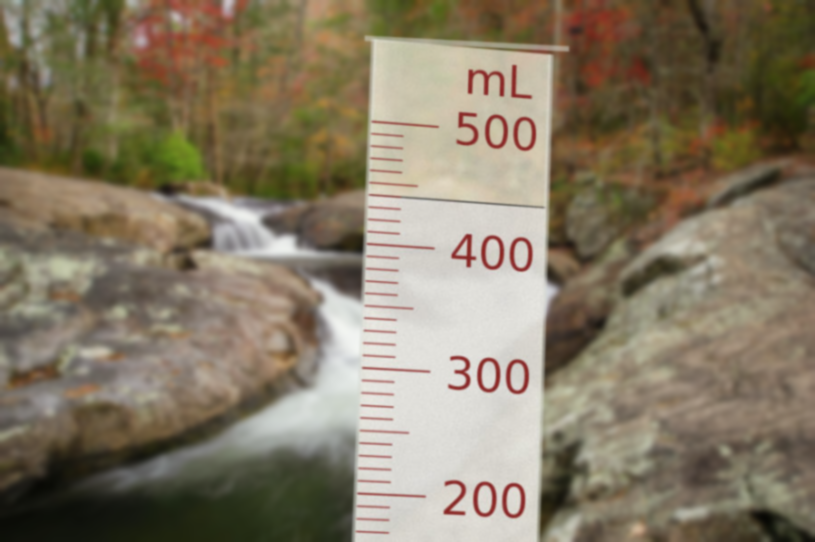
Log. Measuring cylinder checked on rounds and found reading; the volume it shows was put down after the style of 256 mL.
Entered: 440 mL
